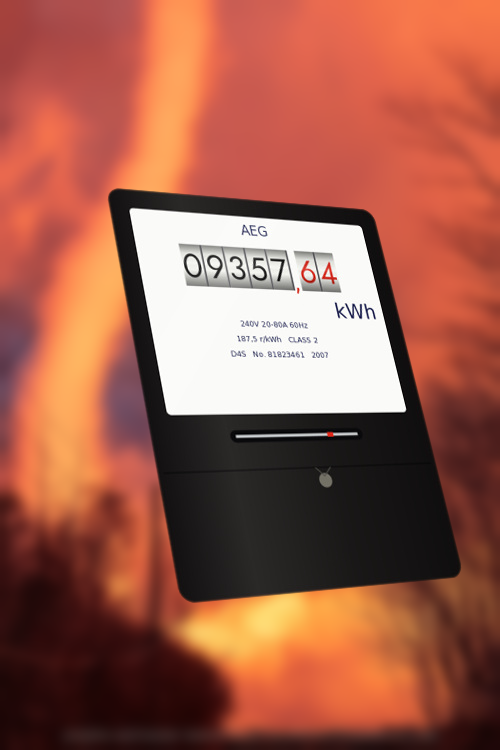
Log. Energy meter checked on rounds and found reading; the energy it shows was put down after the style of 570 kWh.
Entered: 9357.64 kWh
